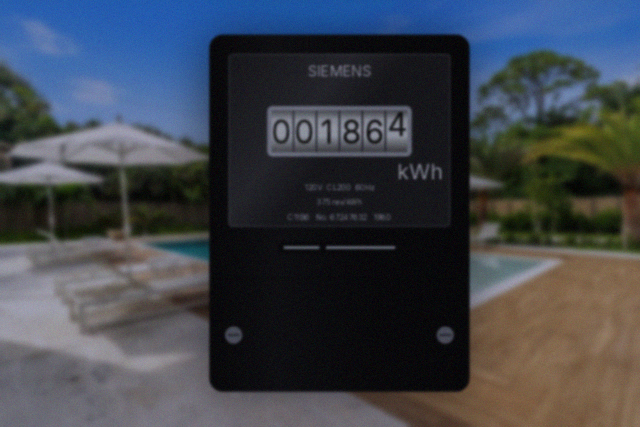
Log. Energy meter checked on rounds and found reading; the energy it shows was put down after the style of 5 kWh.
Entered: 1864 kWh
